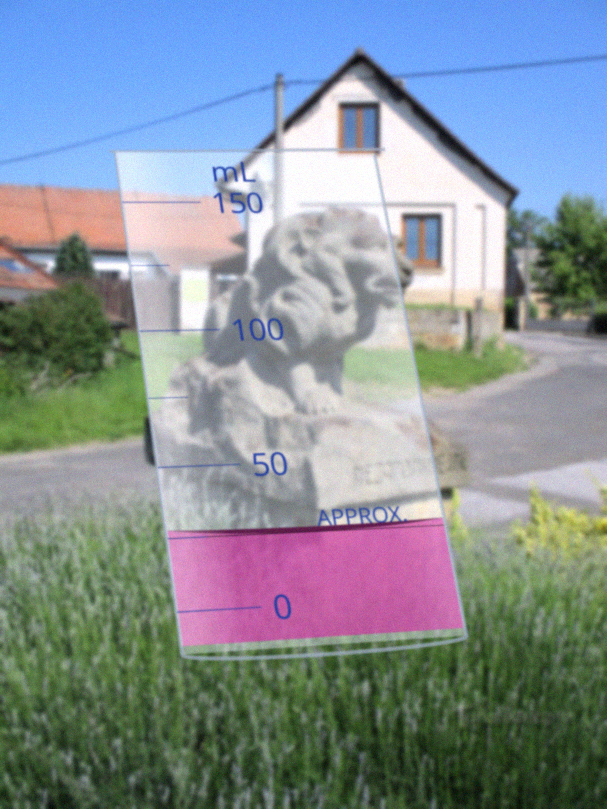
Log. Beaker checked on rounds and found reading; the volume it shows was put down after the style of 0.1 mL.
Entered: 25 mL
